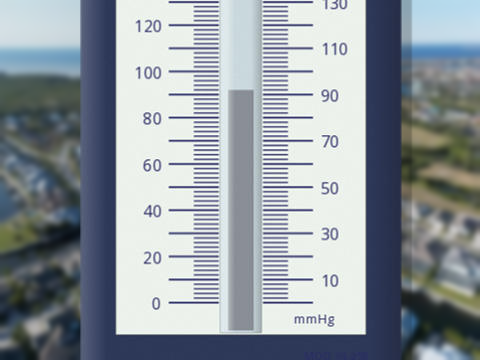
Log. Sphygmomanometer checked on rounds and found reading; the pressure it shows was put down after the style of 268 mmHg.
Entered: 92 mmHg
